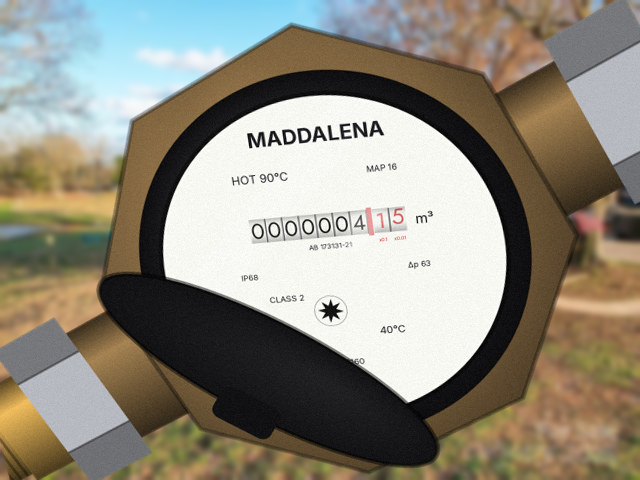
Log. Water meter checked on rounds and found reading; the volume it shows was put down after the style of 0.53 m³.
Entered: 4.15 m³
